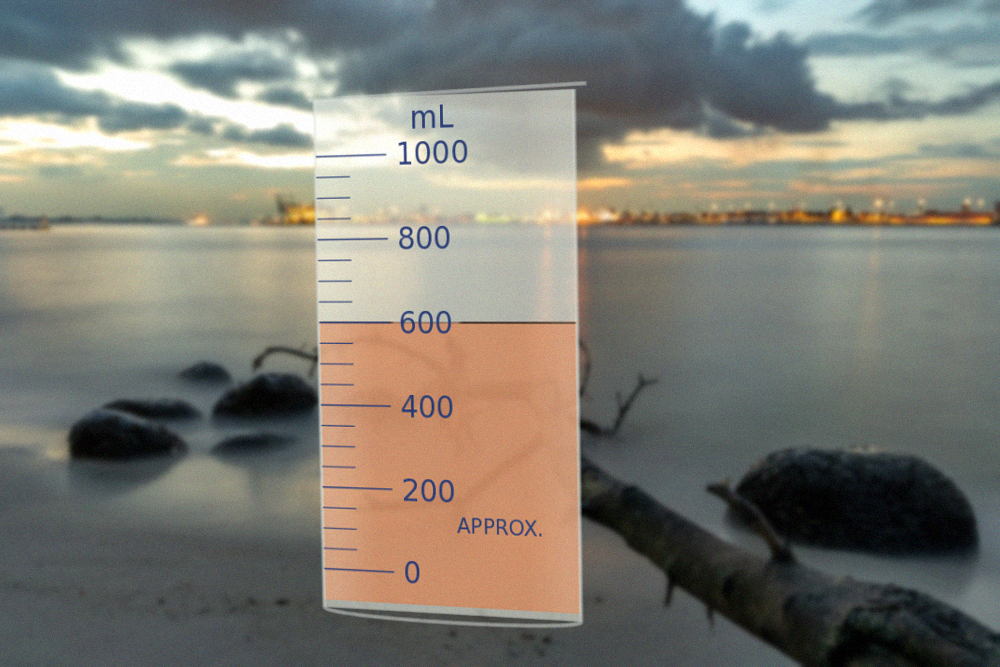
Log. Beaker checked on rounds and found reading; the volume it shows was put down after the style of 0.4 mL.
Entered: 600 mL
